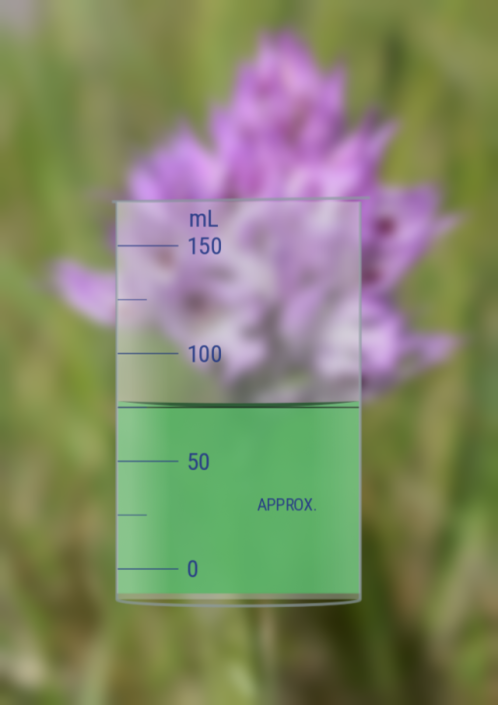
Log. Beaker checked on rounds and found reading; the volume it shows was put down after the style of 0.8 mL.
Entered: 75 mL
